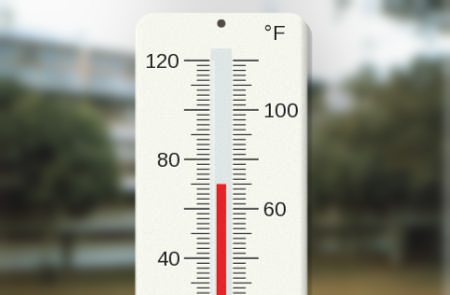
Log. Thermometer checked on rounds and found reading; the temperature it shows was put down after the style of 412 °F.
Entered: 70 °F
